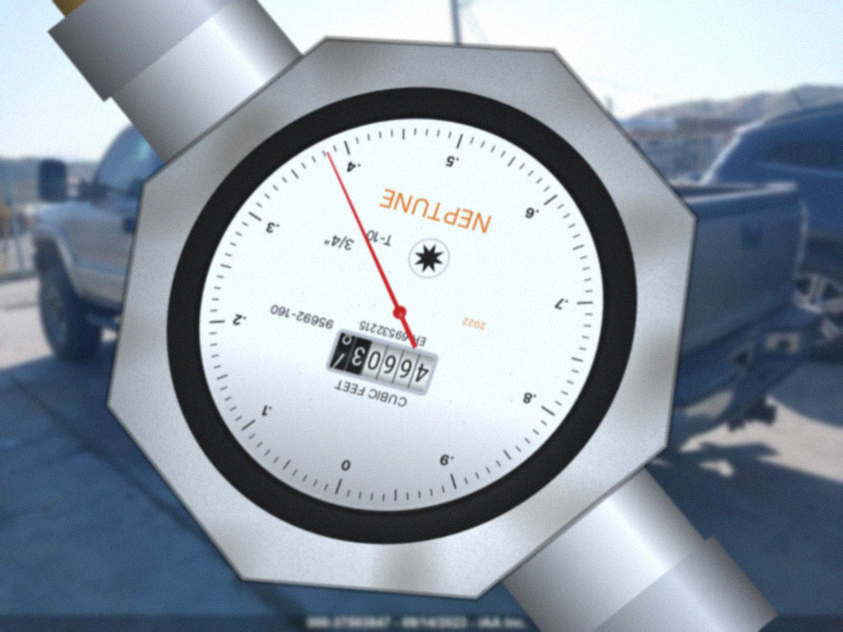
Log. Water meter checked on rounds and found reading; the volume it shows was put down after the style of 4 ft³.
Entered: 466037.38 ft³
